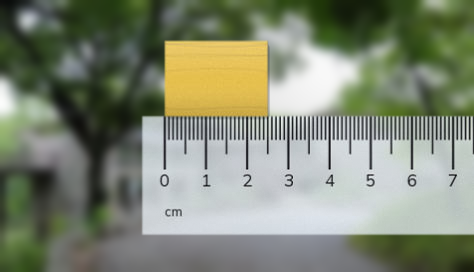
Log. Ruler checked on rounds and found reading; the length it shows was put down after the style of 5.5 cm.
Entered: 2.5 cm
